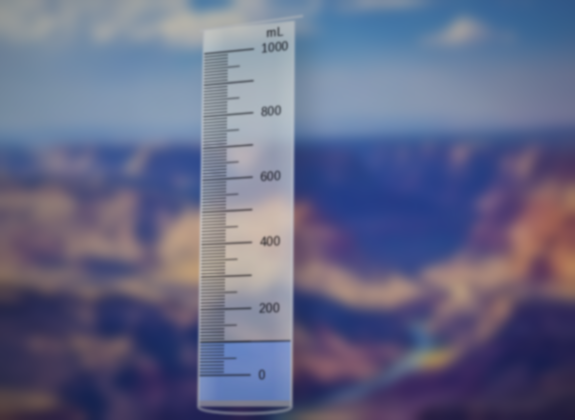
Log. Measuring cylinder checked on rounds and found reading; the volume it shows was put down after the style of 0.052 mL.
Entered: 100 mL
